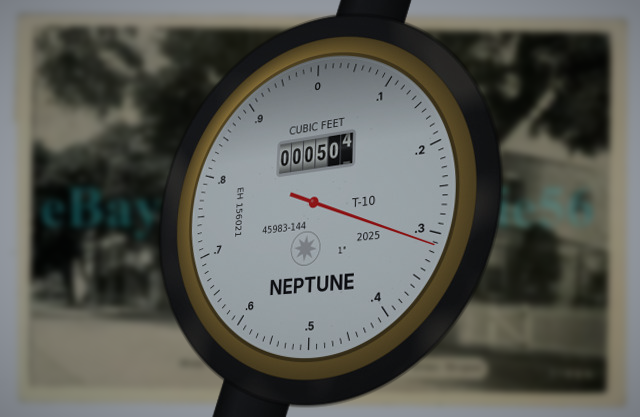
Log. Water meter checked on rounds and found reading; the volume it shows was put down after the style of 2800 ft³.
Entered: 504.31 ft³
